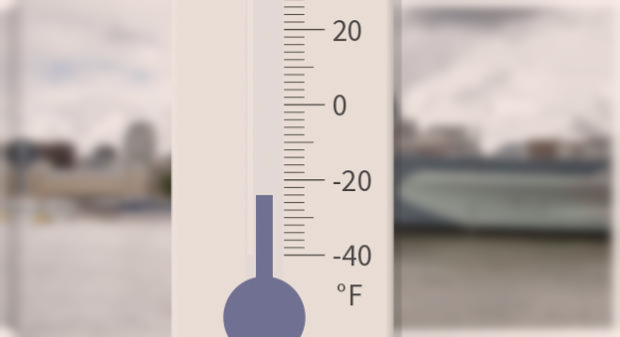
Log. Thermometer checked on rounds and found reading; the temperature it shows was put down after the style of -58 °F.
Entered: -24 °F
